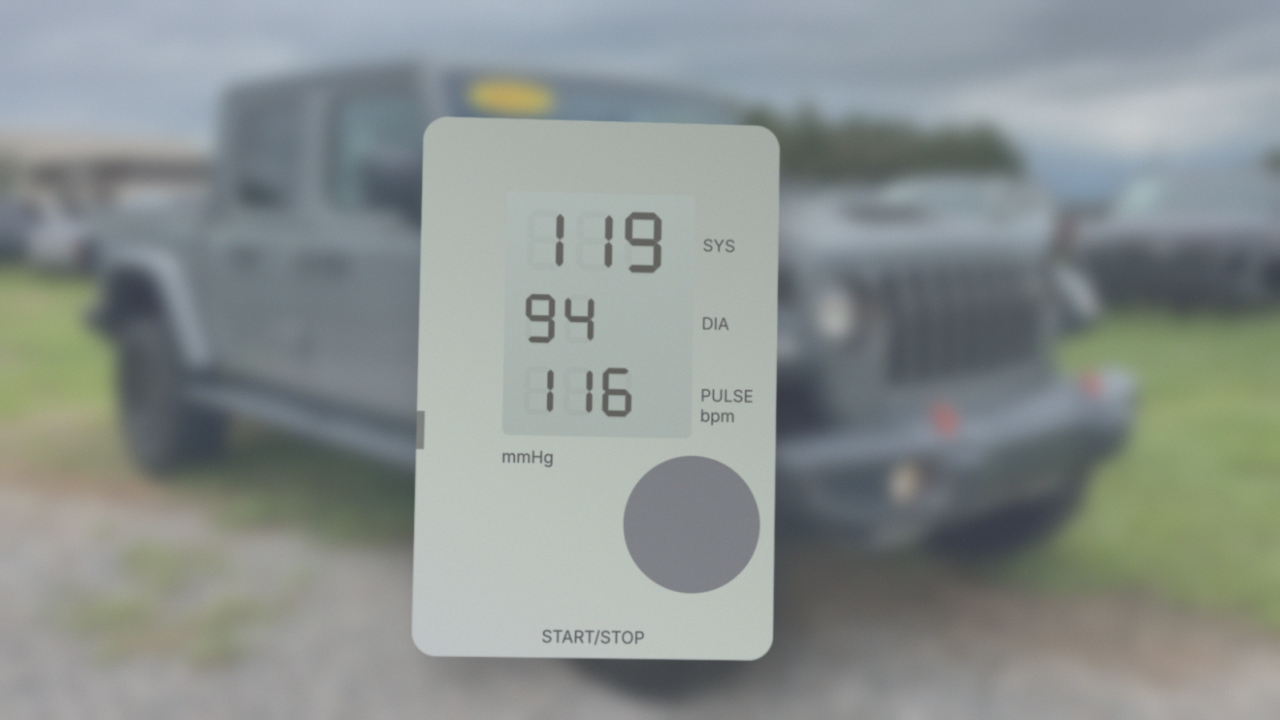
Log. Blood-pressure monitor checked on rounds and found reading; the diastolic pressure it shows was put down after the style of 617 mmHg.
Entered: 94 mmHg
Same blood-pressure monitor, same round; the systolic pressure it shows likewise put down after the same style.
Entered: 119 mmHg
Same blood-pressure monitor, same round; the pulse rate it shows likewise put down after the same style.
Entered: 116 bpm
